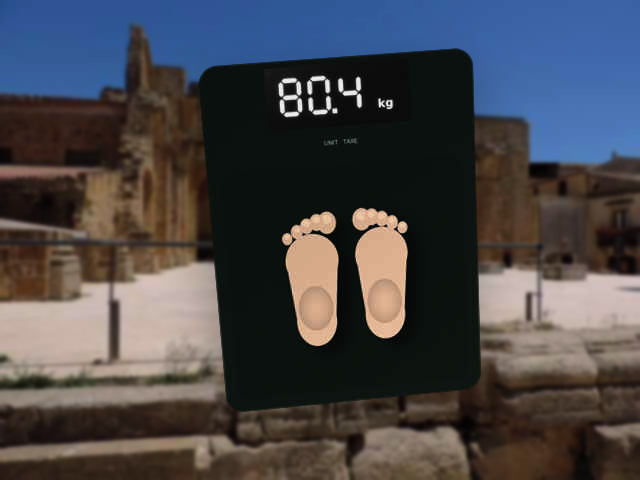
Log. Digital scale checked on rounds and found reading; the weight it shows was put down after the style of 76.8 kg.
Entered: 80.4 kg
